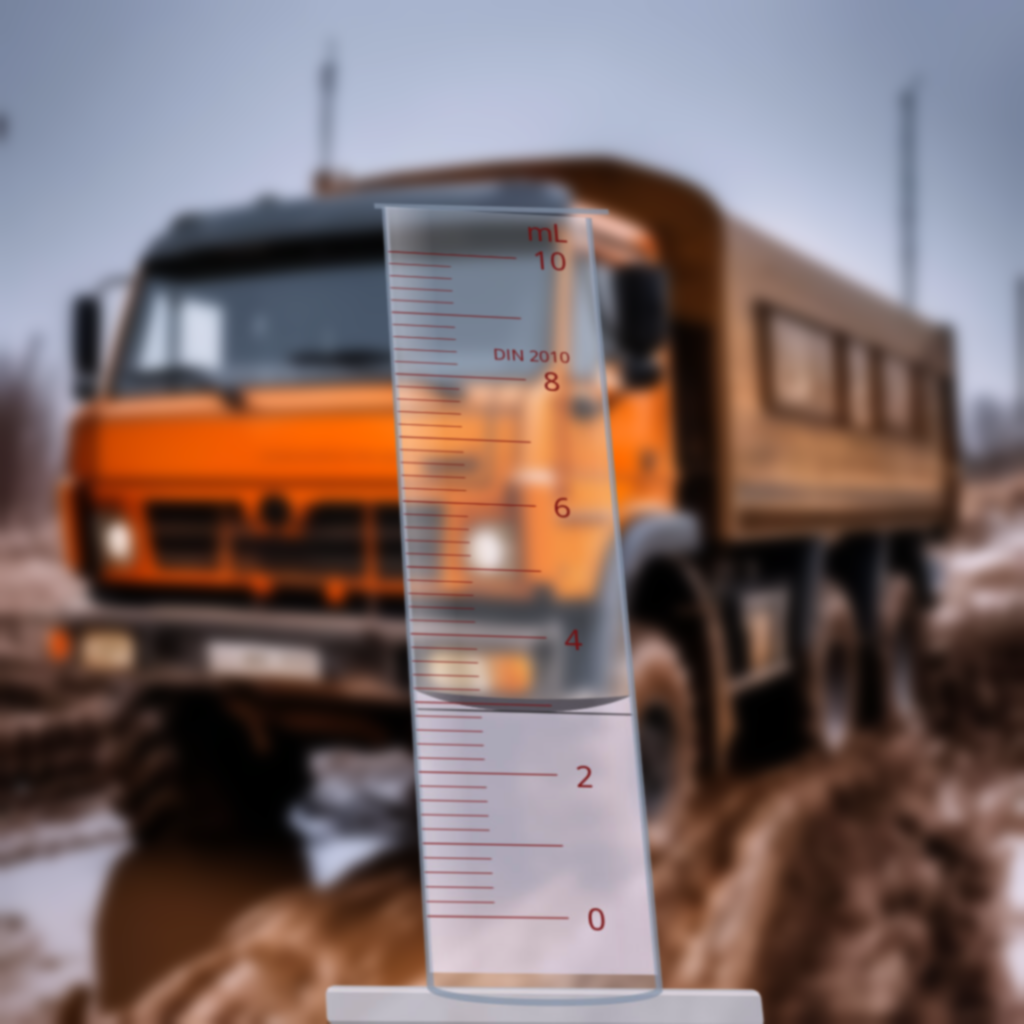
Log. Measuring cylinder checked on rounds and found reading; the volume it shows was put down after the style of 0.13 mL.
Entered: 2.9 mL
